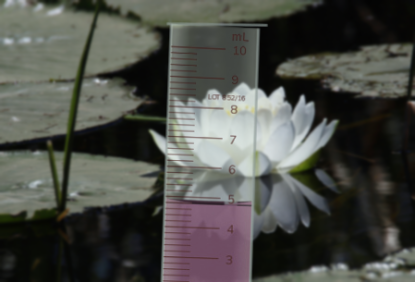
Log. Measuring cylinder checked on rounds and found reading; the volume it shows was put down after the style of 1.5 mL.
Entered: 4.8 mL
